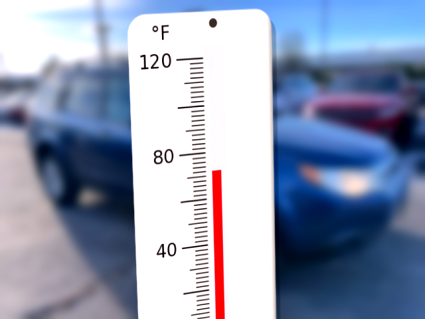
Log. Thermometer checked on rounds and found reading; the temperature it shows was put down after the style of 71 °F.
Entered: 72 °F
